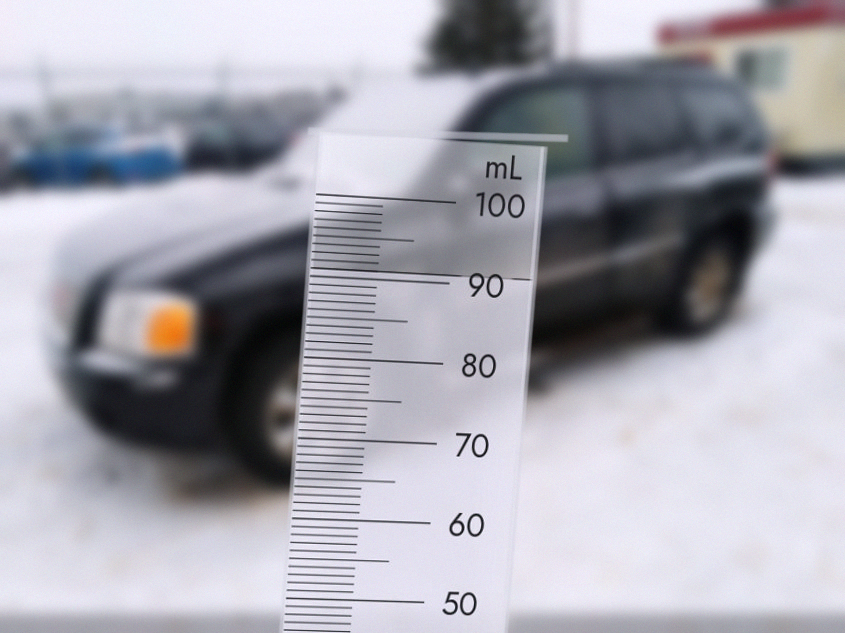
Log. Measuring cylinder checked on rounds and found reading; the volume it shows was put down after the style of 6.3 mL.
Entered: 91 mL
